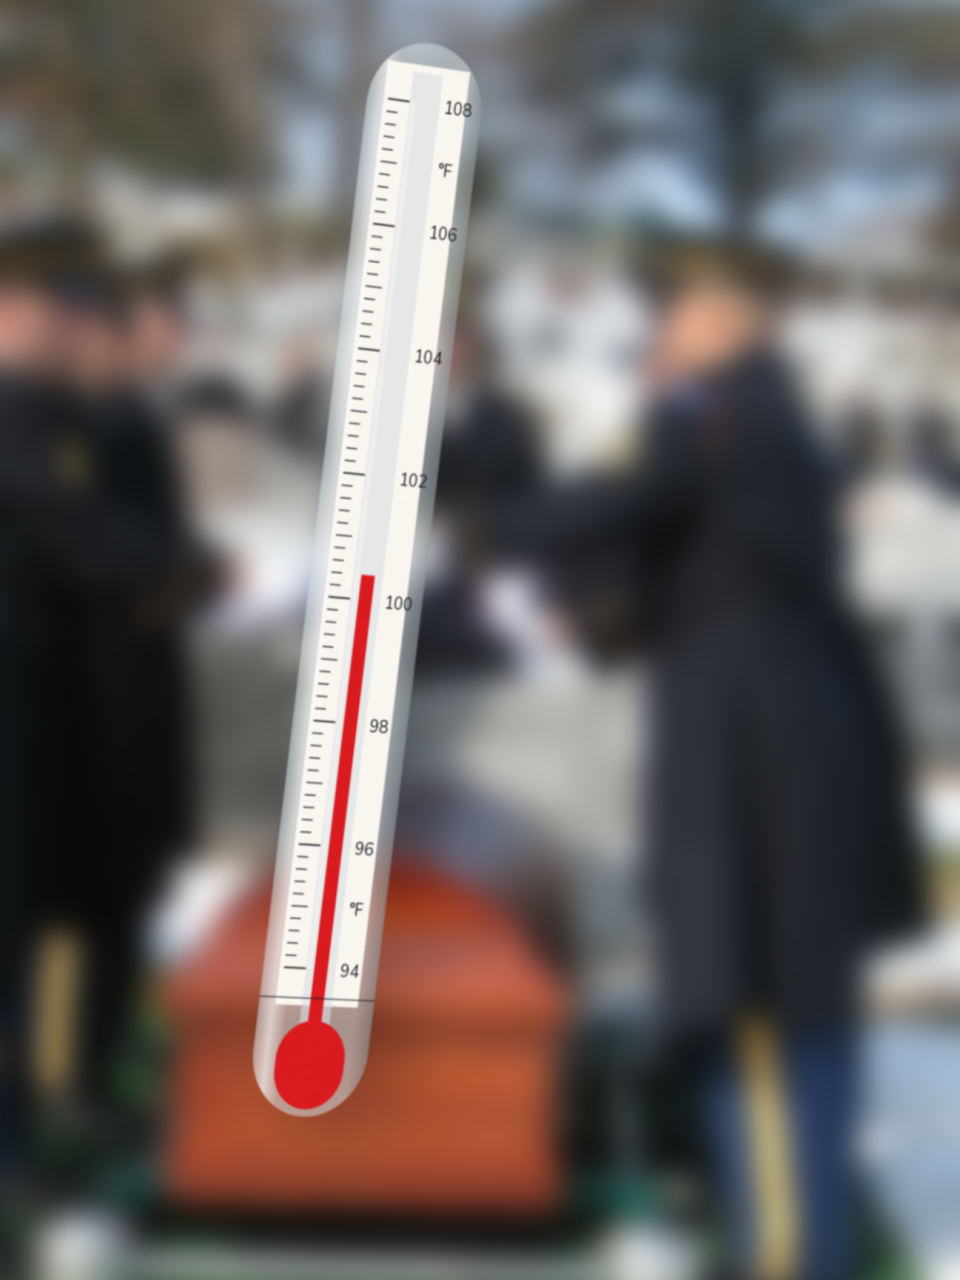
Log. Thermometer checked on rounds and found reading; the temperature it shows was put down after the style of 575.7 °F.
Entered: 100.4 °F
